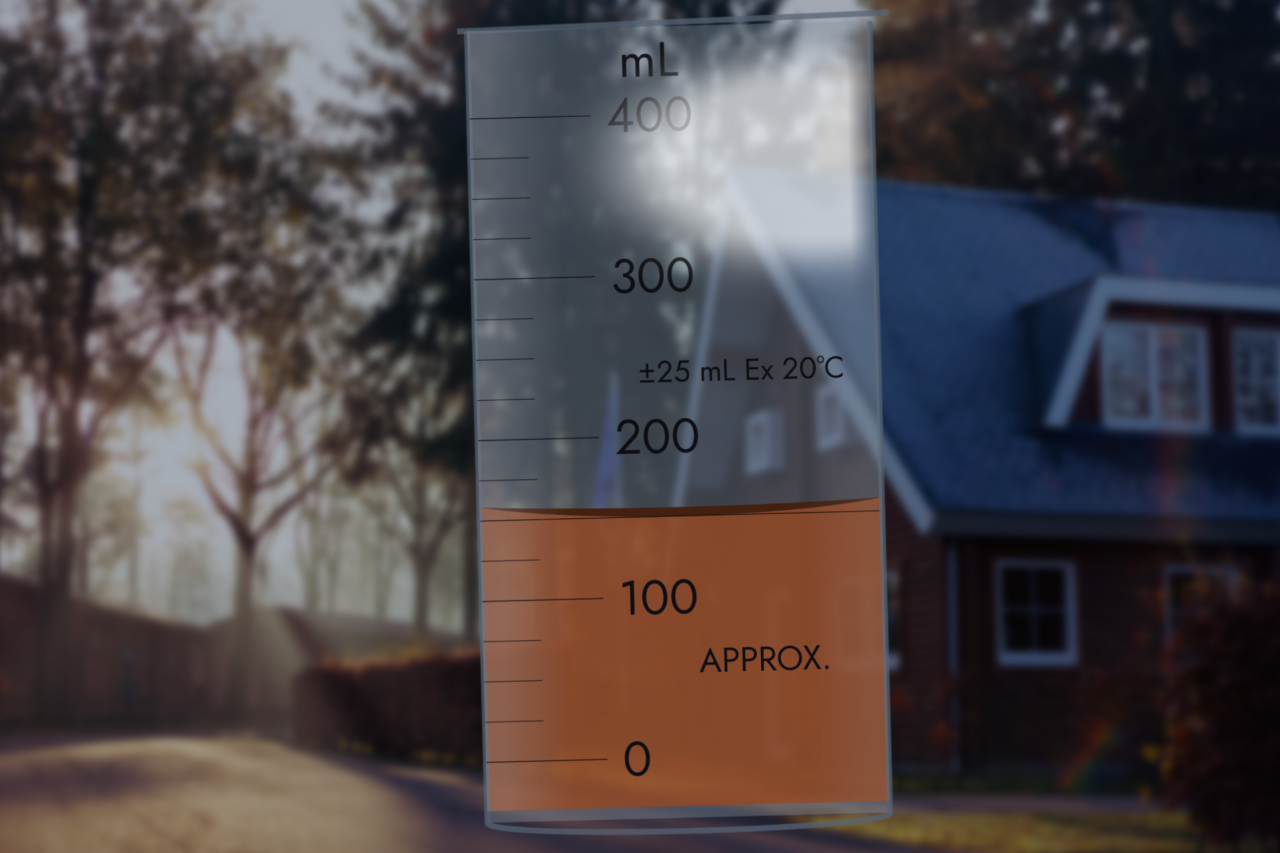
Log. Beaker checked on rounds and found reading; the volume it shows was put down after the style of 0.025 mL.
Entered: 150 mL
